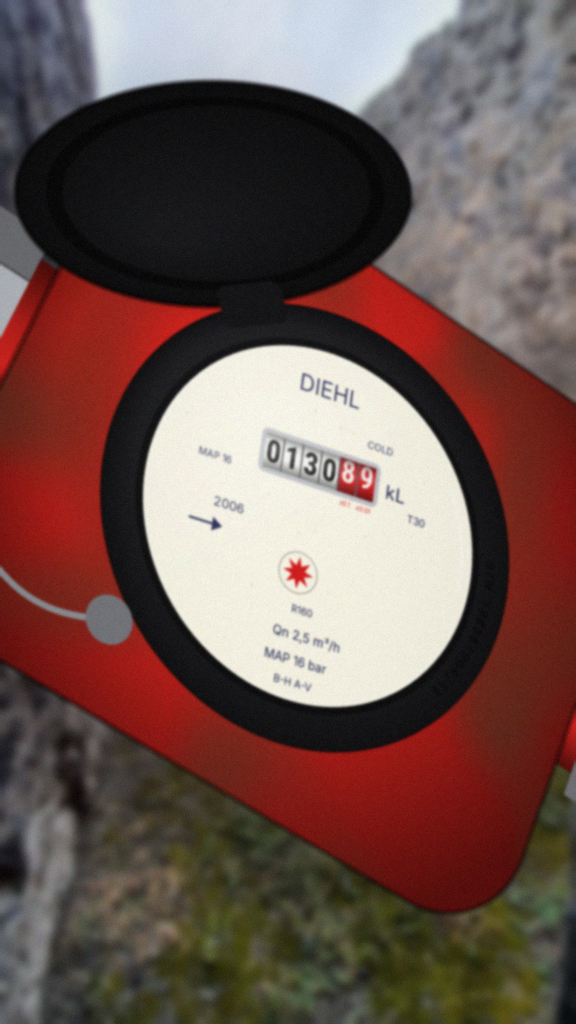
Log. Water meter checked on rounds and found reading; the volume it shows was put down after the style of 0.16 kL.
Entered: 130.89 kL
